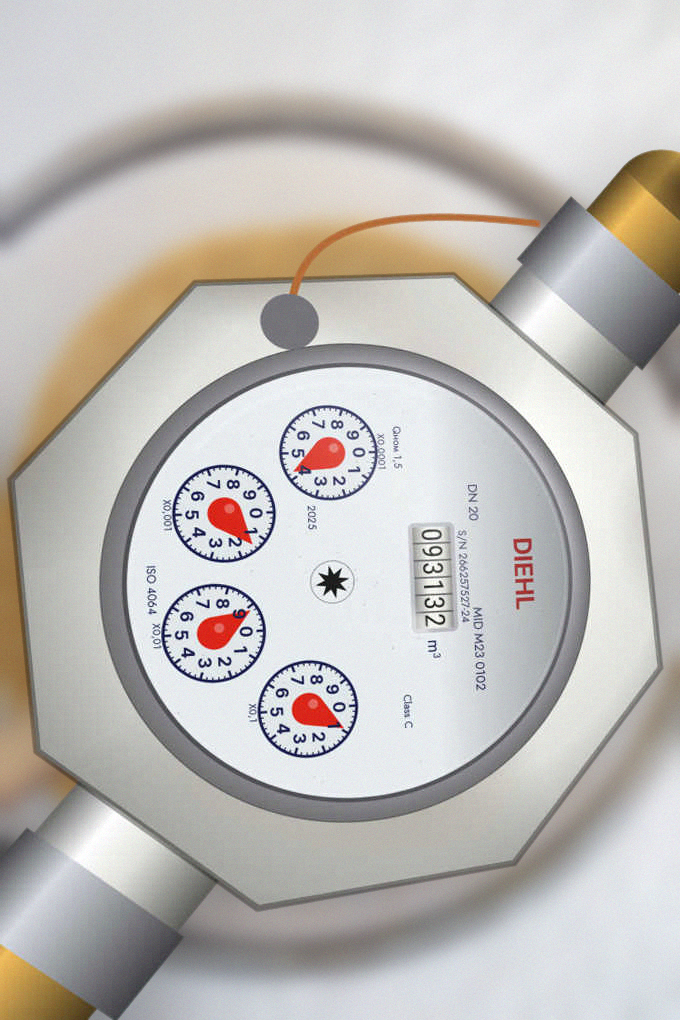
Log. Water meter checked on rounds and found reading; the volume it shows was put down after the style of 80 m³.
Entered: 93132.0914 m³
